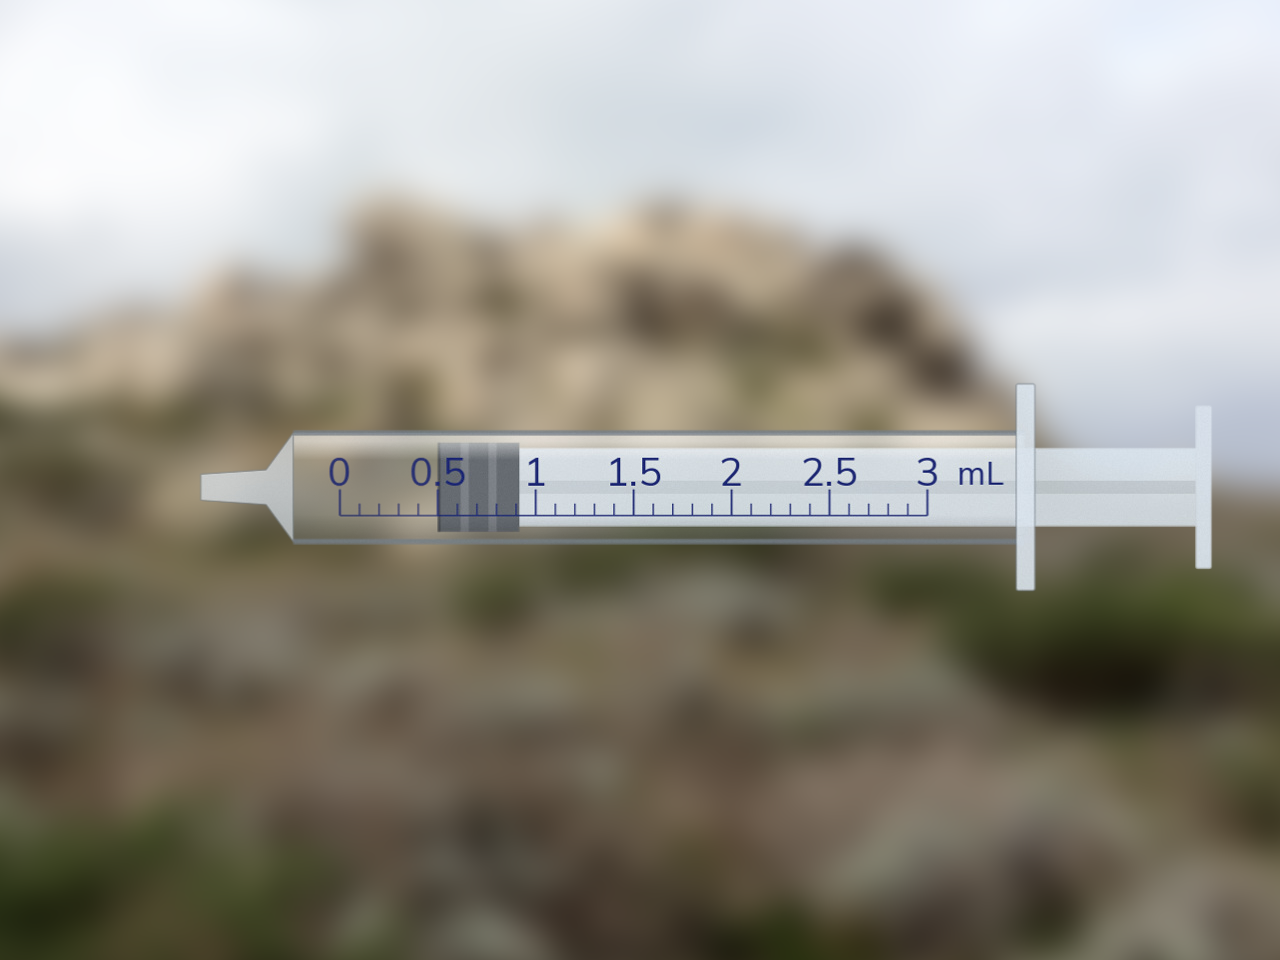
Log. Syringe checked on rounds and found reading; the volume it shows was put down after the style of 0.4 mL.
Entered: 0.5 mL
